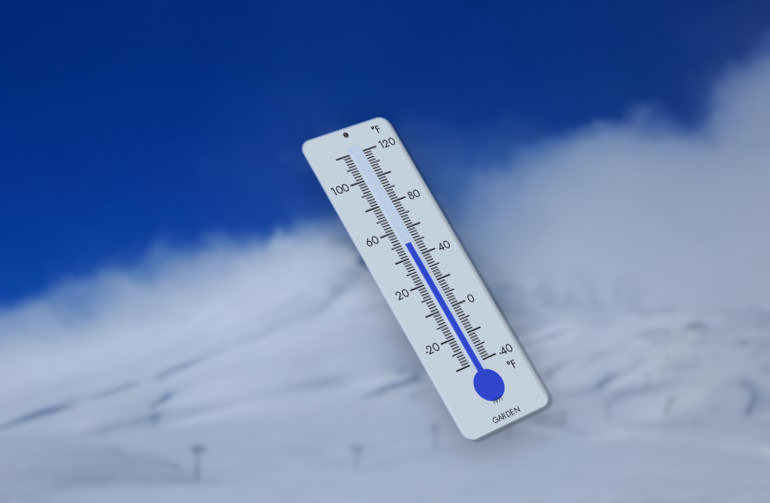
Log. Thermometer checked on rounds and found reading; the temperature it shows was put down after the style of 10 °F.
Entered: 50 °F
